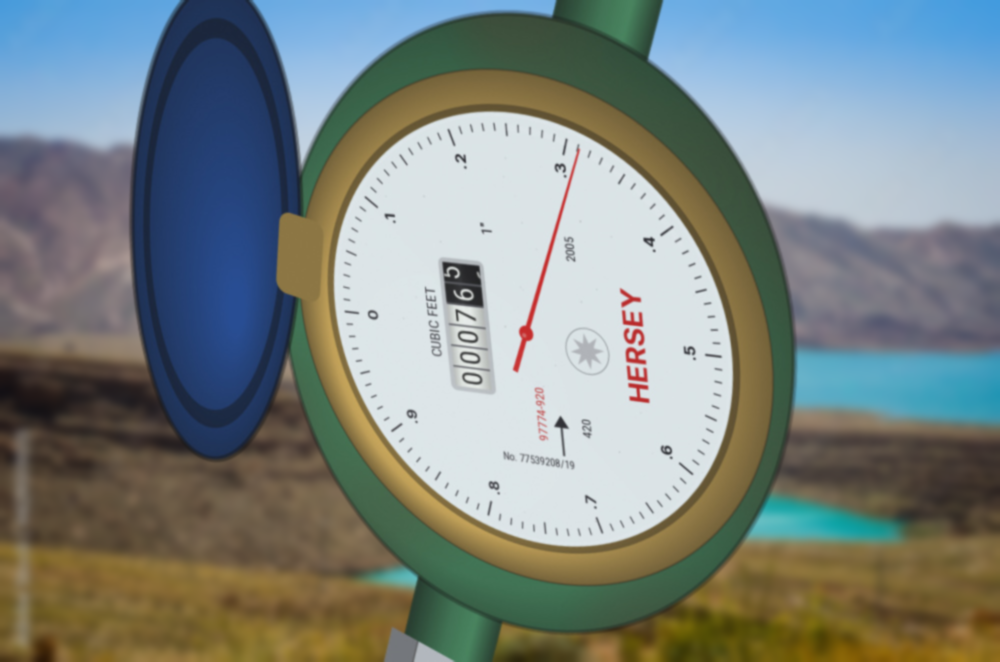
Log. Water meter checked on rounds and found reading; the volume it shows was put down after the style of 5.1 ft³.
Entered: 765.31 ft³
